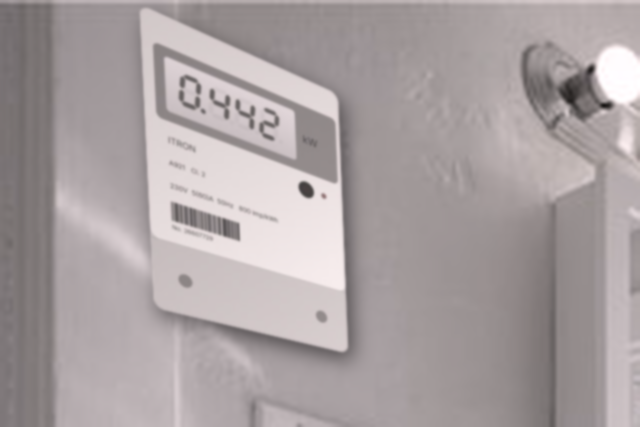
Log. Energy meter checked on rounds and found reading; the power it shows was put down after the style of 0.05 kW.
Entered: 0.442 kW
